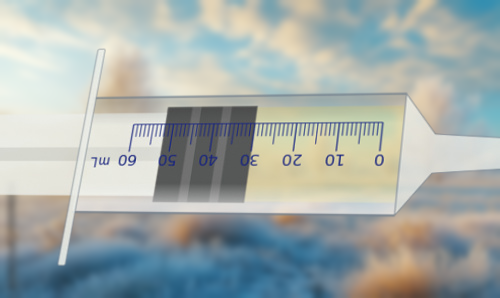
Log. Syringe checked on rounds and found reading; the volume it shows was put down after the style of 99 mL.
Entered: 30 mL
